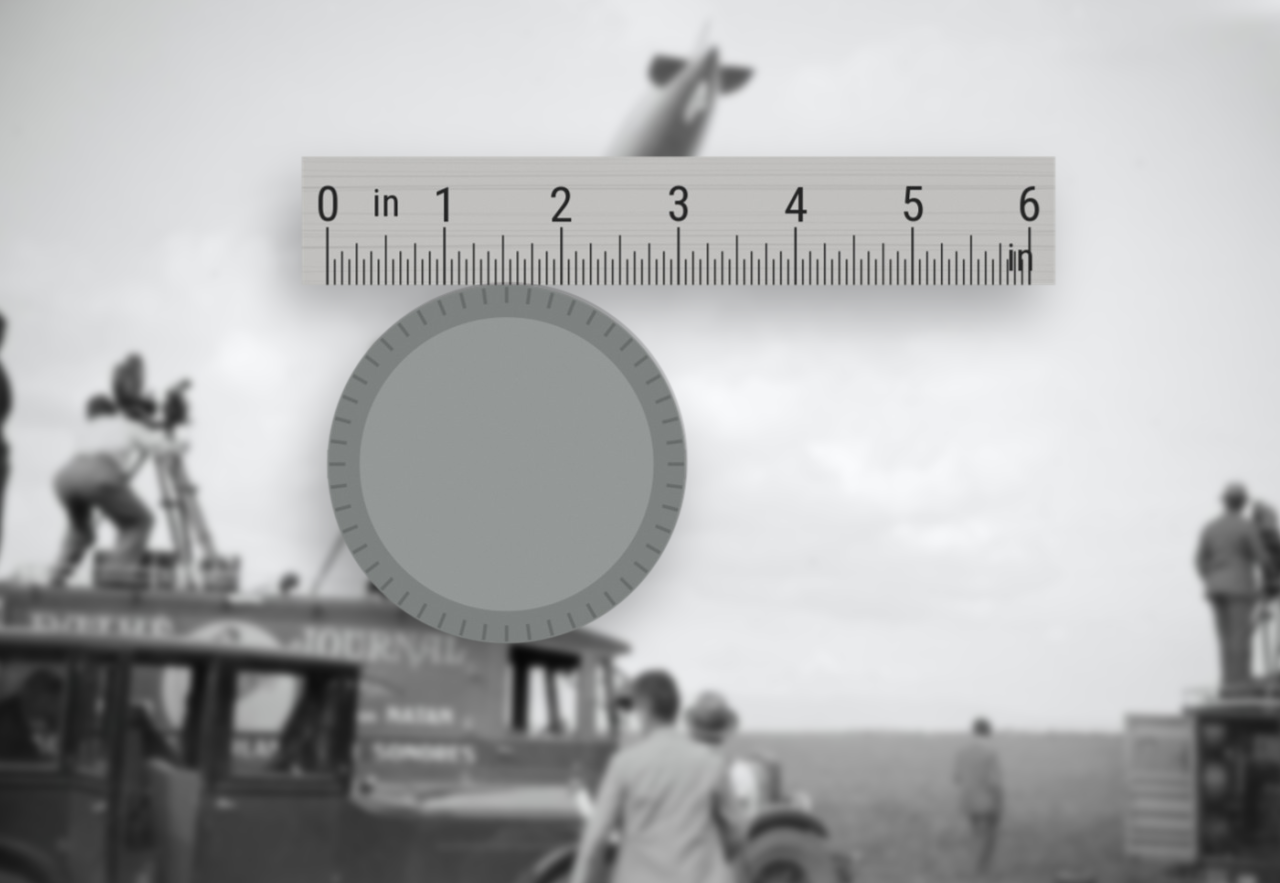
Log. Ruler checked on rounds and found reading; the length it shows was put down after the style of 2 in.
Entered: 3.0625 in
